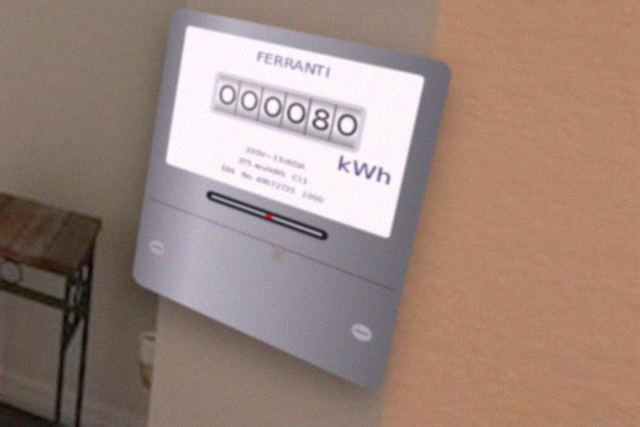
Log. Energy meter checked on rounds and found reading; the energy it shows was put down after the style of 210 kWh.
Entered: 80 kWh
